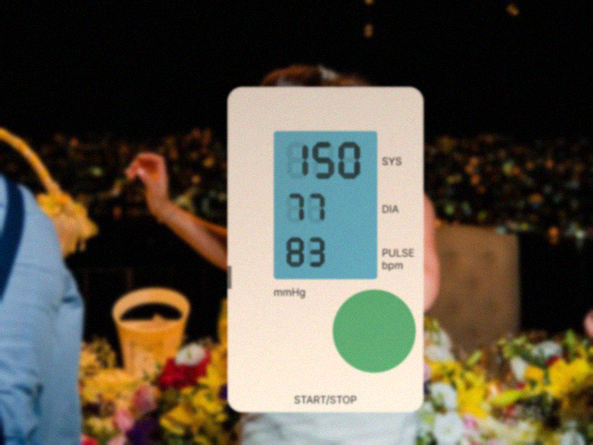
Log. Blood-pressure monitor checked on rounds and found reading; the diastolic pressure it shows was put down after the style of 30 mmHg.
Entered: 77 mmHg
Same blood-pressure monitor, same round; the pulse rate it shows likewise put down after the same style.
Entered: 83 bpm
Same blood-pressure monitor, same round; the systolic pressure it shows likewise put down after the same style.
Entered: 150 mmHg
